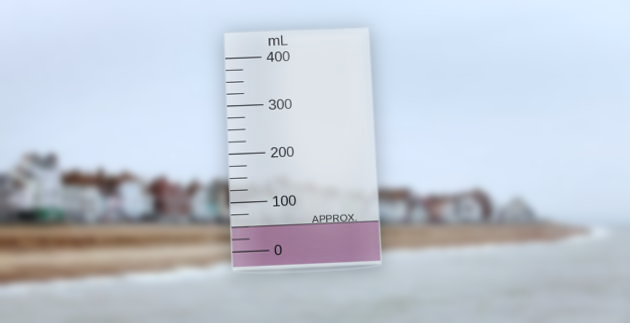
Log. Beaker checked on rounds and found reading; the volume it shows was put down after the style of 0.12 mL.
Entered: 50 mL
